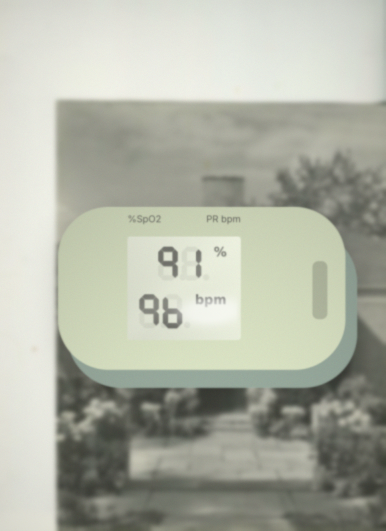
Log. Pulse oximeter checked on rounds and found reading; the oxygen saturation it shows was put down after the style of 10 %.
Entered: 91 %
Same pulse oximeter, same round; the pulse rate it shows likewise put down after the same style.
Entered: 96 bpm
